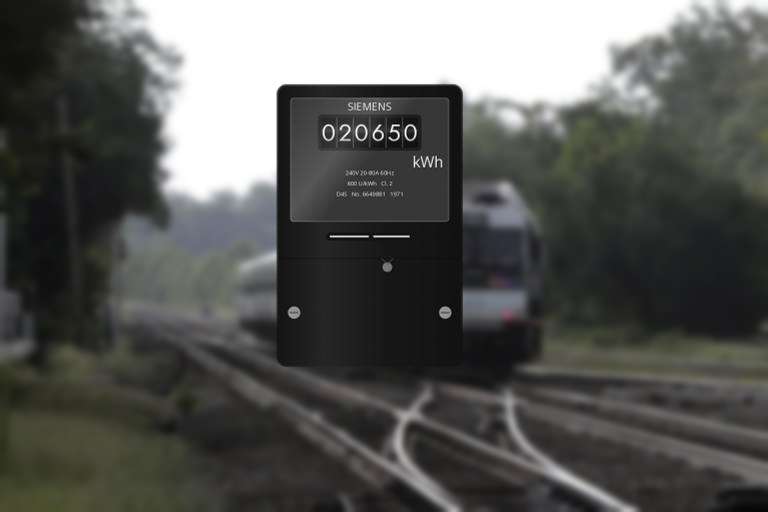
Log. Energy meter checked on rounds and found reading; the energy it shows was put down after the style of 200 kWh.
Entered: 20650 kWh
